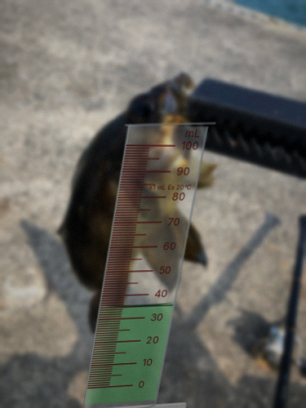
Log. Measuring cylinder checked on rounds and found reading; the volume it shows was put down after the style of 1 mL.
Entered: 35 mL
